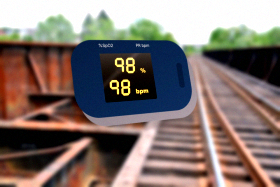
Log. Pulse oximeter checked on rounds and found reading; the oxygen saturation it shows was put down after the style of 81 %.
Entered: 98 %
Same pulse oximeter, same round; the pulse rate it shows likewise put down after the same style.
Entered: 98 bpm
